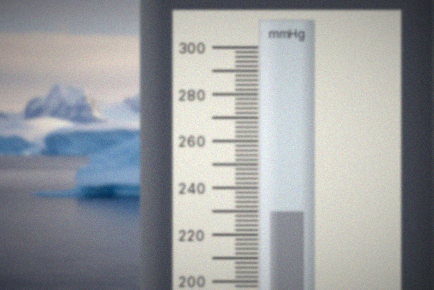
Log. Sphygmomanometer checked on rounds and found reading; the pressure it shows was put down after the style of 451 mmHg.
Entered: 230 mmHg
